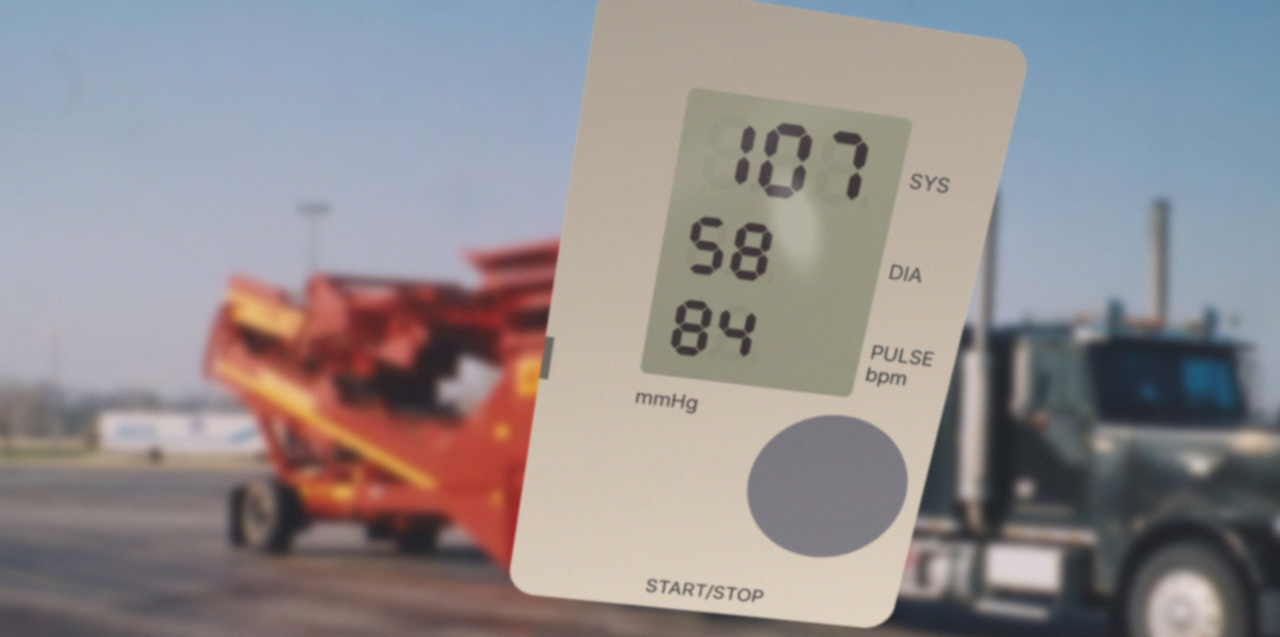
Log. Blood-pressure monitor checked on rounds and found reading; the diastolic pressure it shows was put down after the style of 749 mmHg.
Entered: 58 mmHg
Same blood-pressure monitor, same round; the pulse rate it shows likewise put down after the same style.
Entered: 84 bpm
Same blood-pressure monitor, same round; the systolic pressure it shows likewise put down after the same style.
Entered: 107 mmHg
